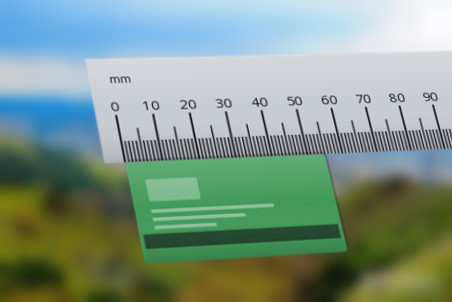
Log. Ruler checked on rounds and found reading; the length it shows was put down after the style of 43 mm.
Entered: 55 mm
